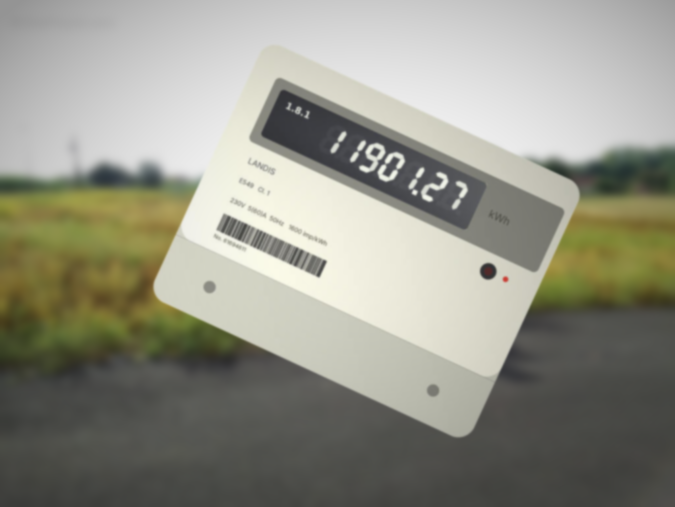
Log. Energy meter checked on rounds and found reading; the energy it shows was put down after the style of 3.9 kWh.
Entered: 11901.27 kWh
